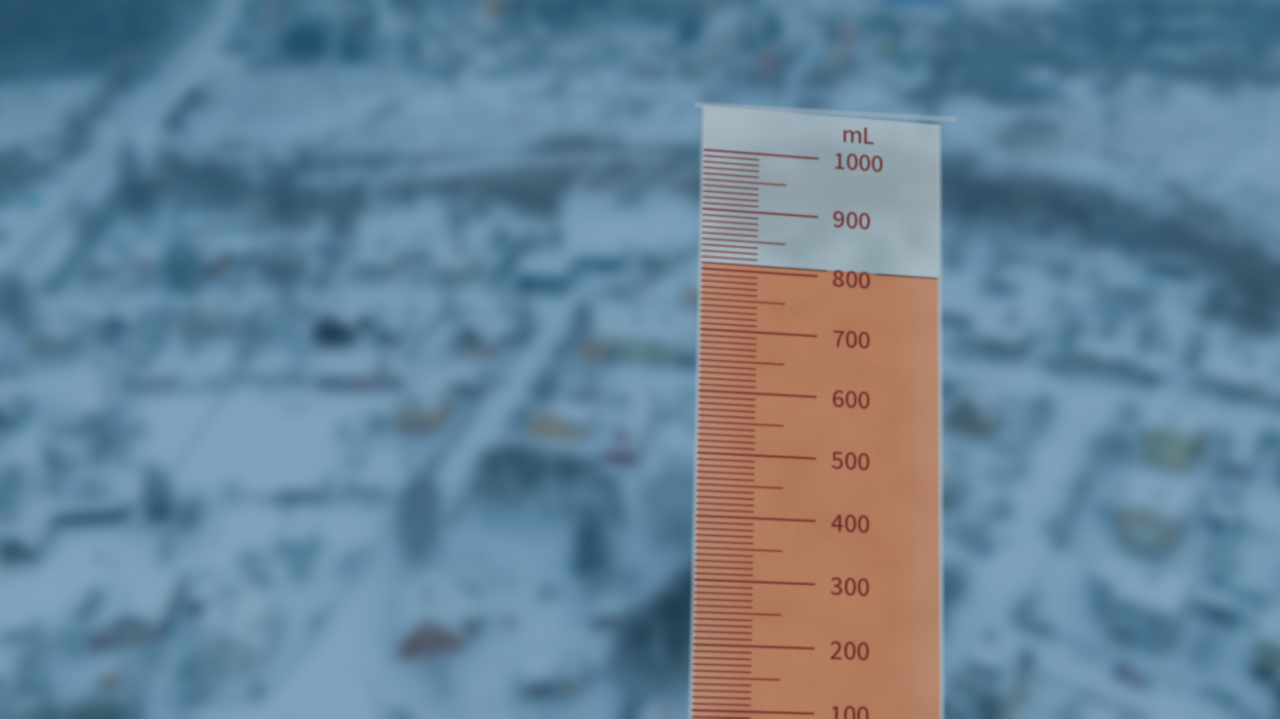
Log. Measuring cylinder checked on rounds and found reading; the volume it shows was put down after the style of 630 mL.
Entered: 810 mL
